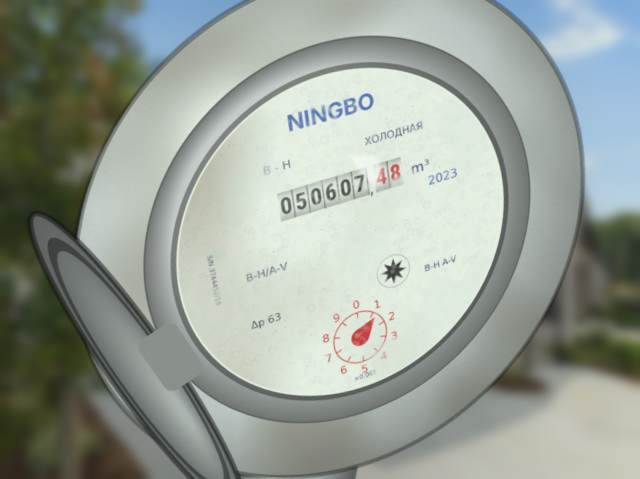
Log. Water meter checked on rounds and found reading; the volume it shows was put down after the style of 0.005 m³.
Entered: 50607.481 m³
